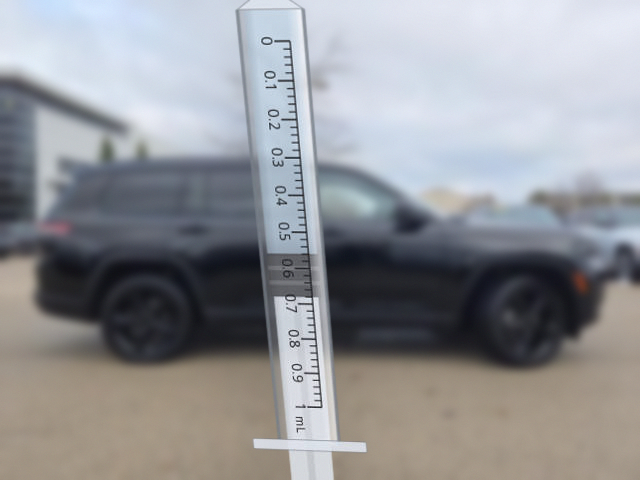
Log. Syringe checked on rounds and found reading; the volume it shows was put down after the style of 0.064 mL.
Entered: 0.56 mL
